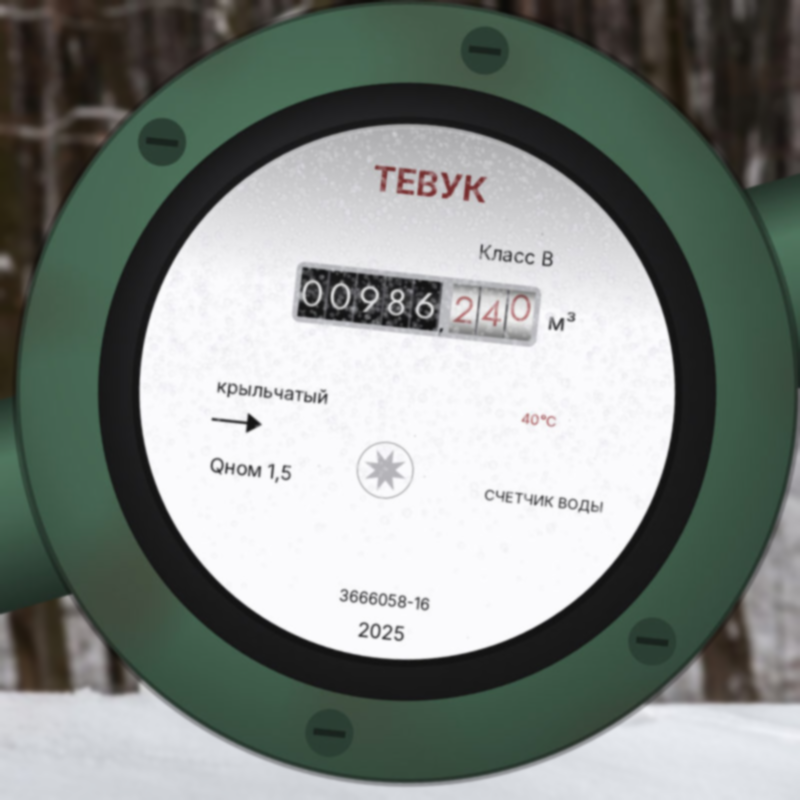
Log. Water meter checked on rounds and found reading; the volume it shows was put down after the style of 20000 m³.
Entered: 986.240 m³
